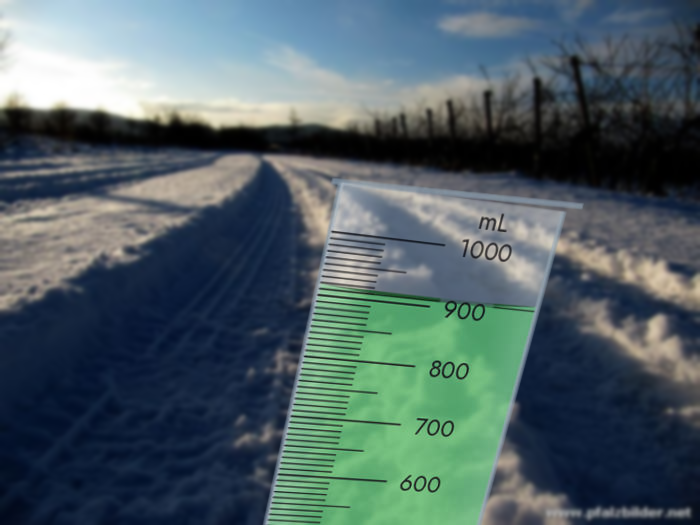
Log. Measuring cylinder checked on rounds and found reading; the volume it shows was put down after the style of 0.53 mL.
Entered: 910 mL
